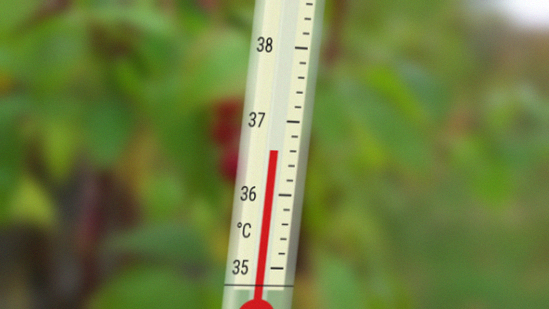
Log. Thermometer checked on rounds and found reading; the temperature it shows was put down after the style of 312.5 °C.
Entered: 36.6 °C
